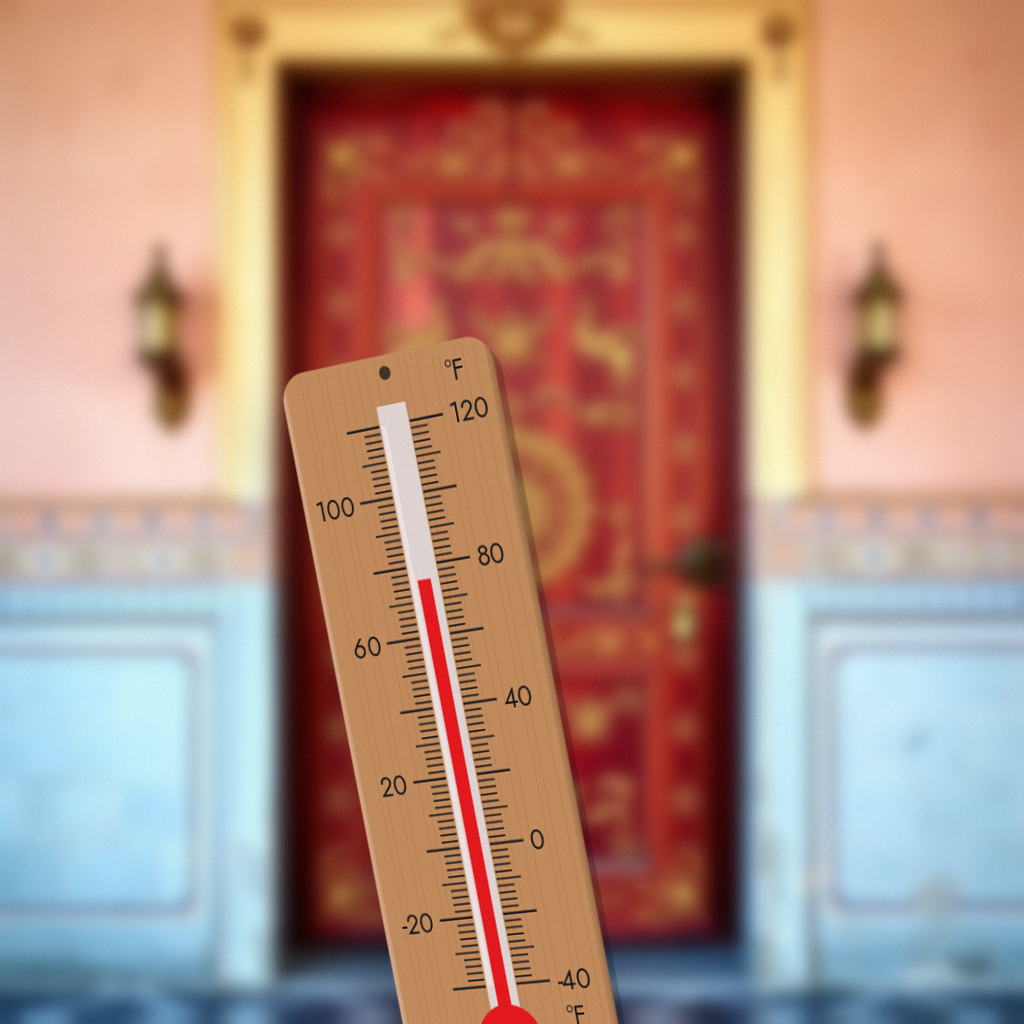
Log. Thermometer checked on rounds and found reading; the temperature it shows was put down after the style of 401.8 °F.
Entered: 76 °F
